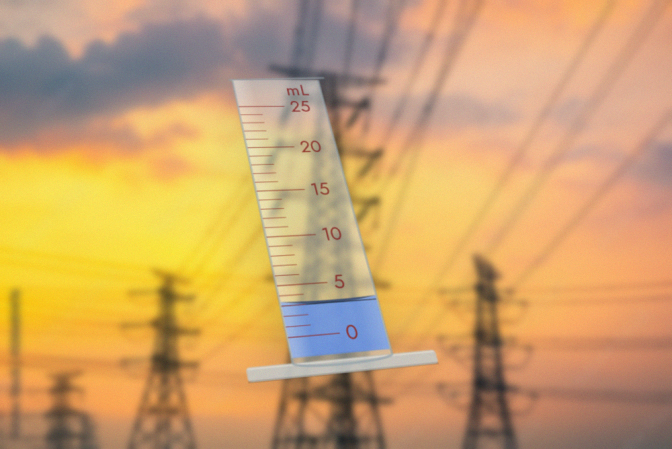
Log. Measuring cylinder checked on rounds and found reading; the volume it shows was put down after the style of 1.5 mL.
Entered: 3 mL
